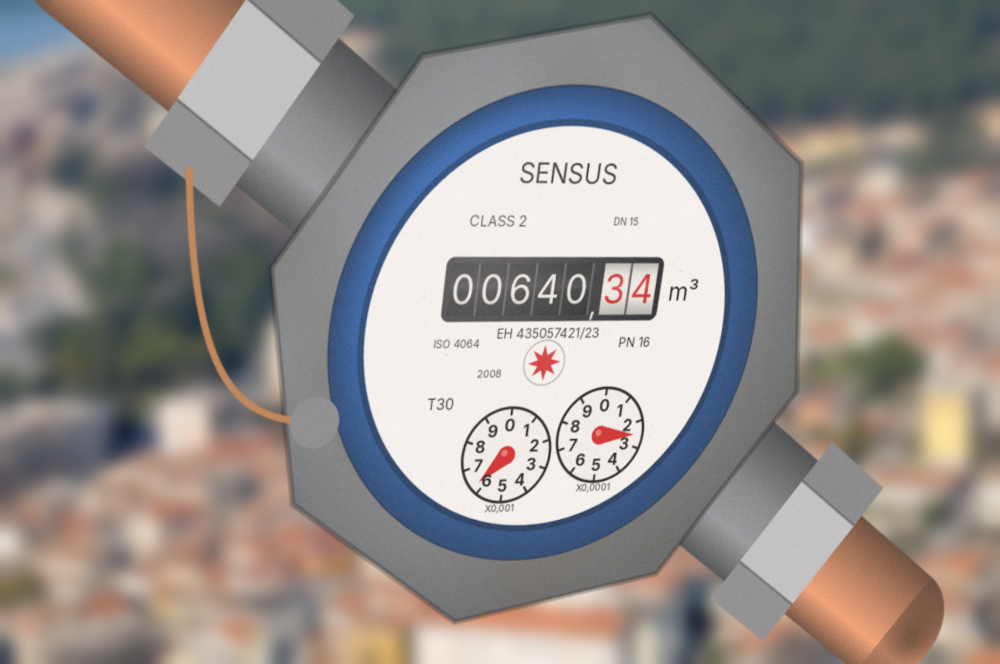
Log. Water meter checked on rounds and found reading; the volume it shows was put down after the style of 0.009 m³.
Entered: 640.3462 m³
